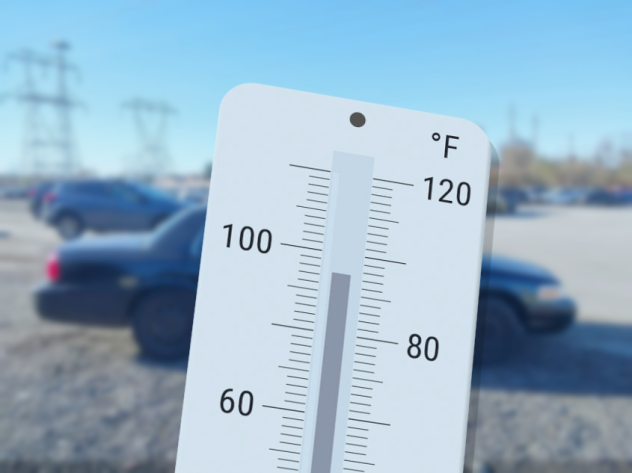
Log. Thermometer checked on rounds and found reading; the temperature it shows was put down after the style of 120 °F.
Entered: 95 °F
